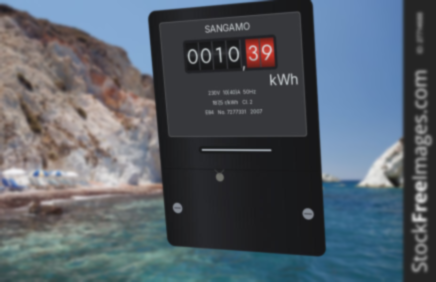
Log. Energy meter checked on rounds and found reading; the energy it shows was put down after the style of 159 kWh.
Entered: 10.39 kWh
